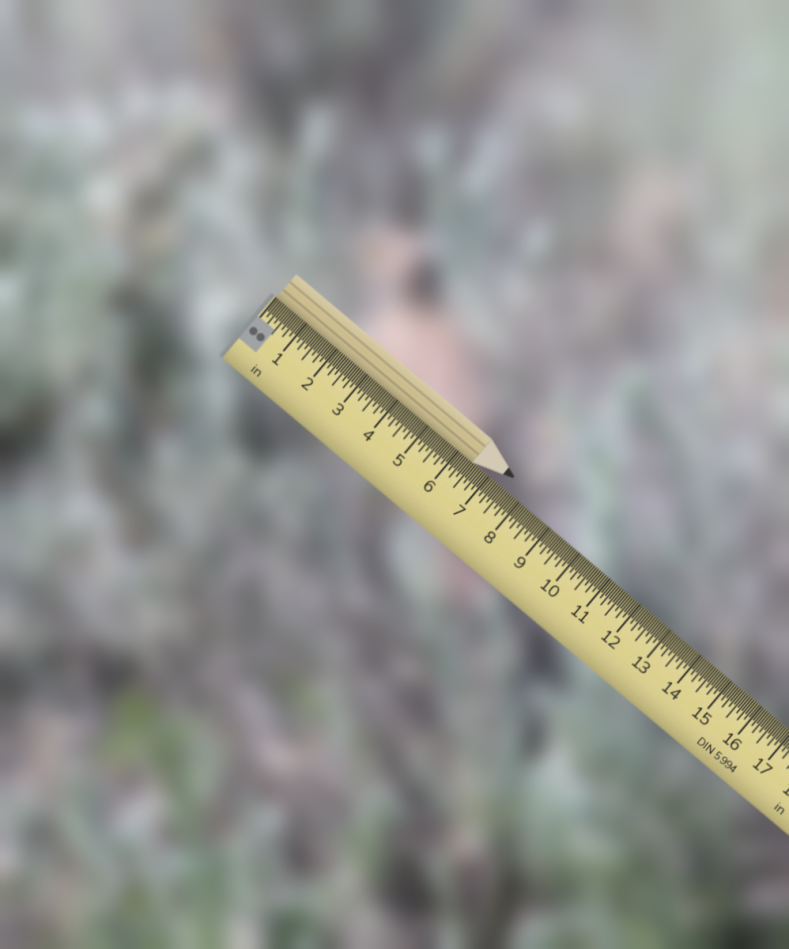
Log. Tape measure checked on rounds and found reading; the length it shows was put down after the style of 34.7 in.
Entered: 7.5 in
